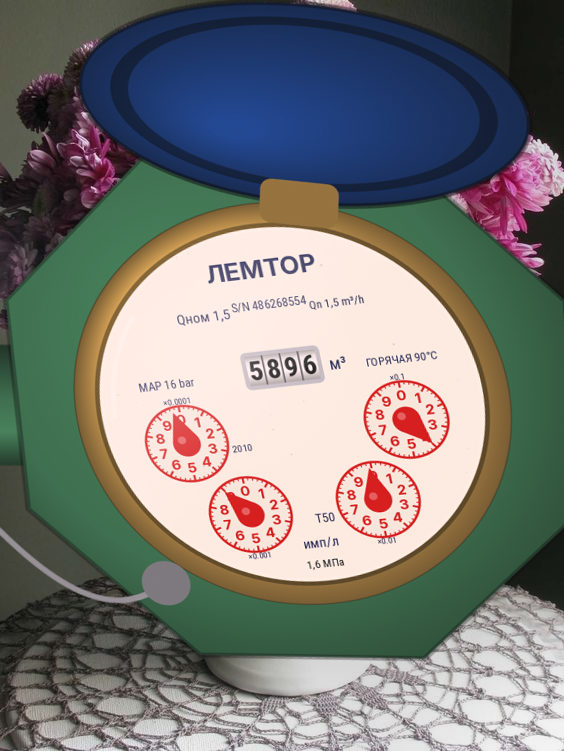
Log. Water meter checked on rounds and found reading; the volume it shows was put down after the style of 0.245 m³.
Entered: 5896.3989 m³
